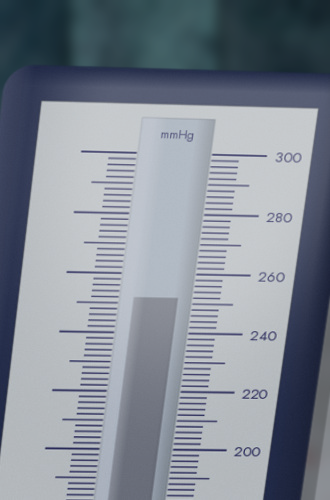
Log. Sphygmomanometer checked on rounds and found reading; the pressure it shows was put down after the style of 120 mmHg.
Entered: 252 mmHg
